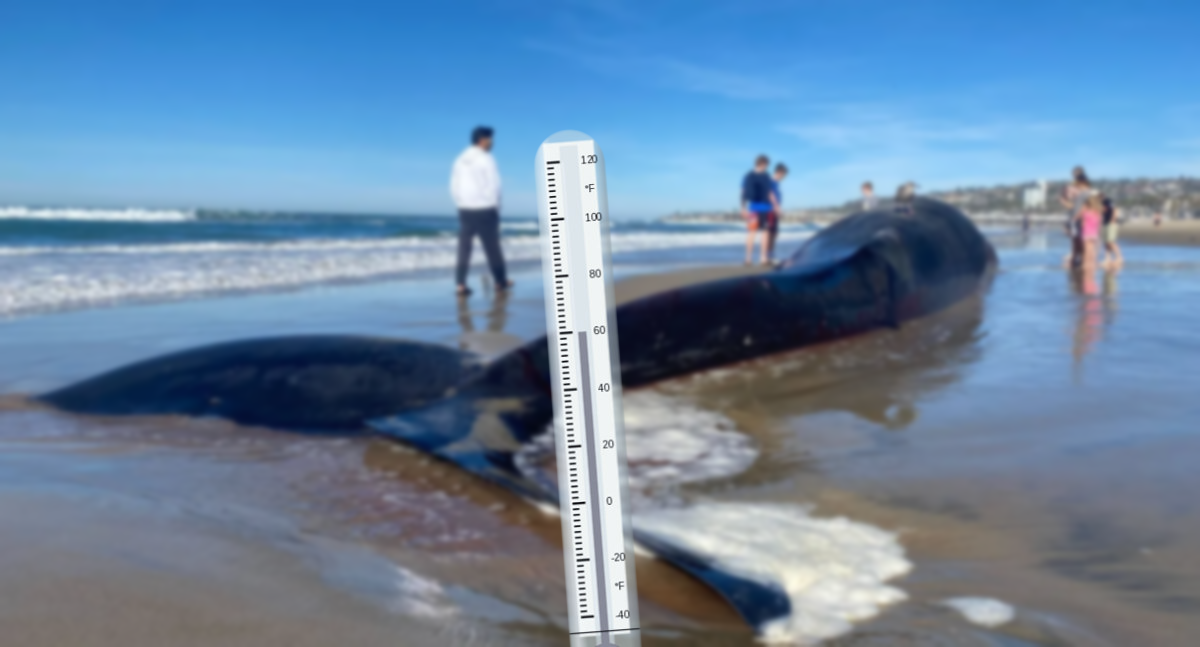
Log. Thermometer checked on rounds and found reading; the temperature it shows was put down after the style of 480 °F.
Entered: 60 °F
